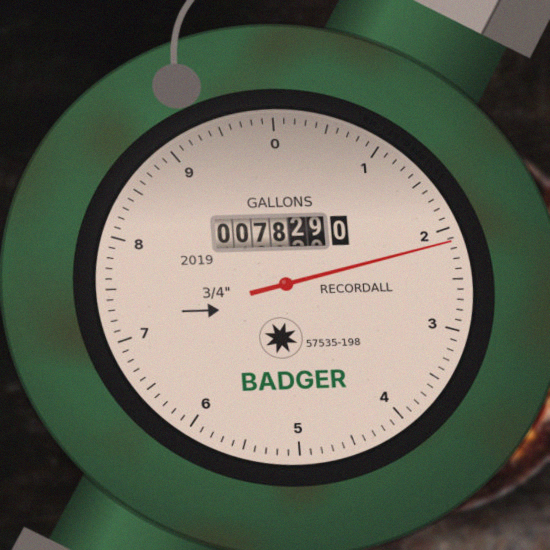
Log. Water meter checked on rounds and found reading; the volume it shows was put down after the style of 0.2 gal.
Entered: 78292.1 gal
